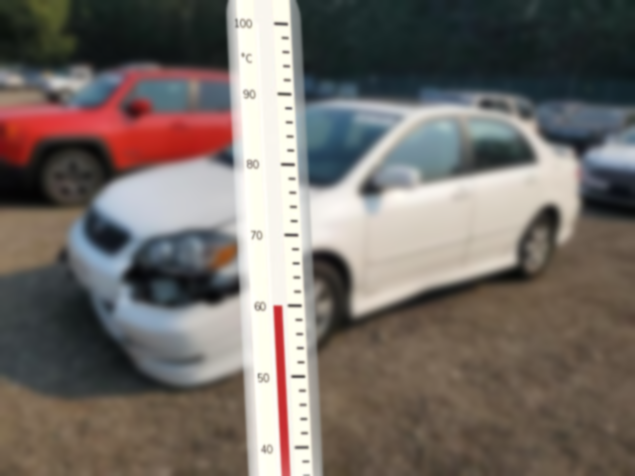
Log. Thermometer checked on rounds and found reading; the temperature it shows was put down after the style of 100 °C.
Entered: 60 °C
